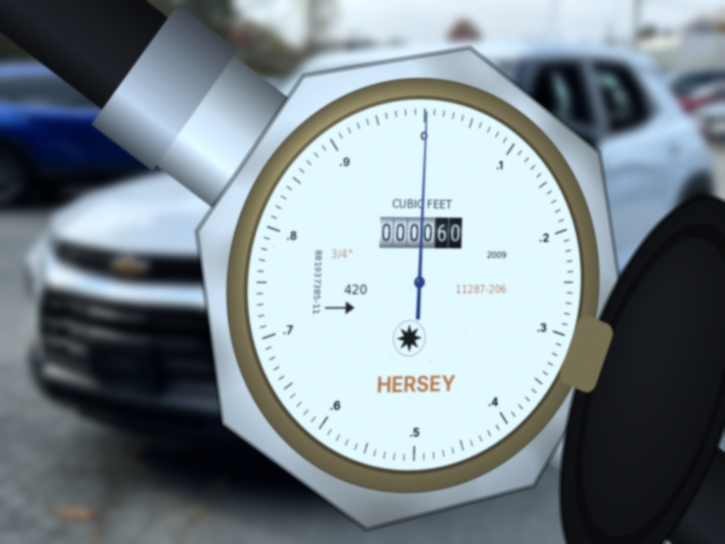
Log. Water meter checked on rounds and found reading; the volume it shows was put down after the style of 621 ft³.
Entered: 60.00 ft³
